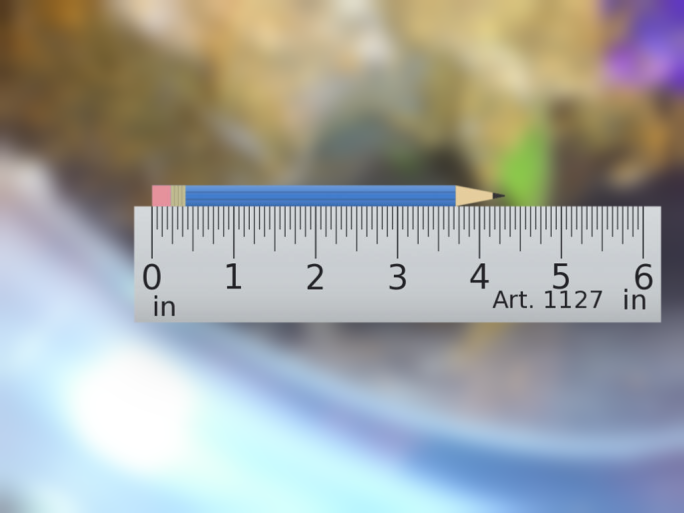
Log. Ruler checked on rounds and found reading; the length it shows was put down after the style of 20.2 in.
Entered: 4.3125 in
